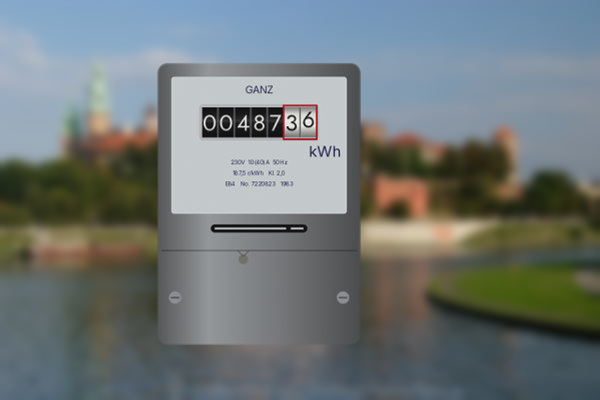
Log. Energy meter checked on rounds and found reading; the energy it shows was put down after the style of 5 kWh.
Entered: 487.36 kWh
